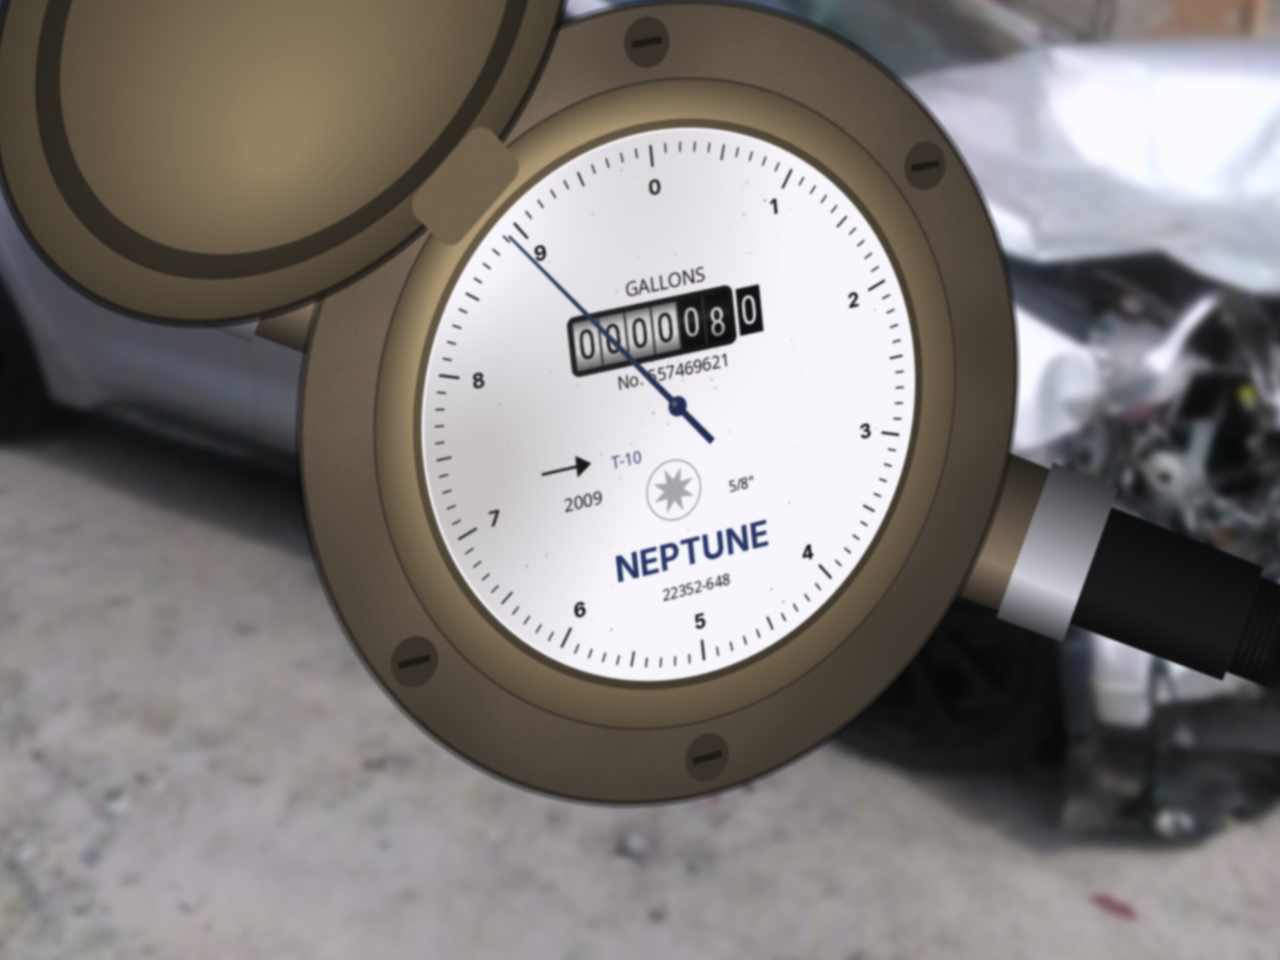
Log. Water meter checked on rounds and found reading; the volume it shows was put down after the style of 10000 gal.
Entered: 78.9 gal
